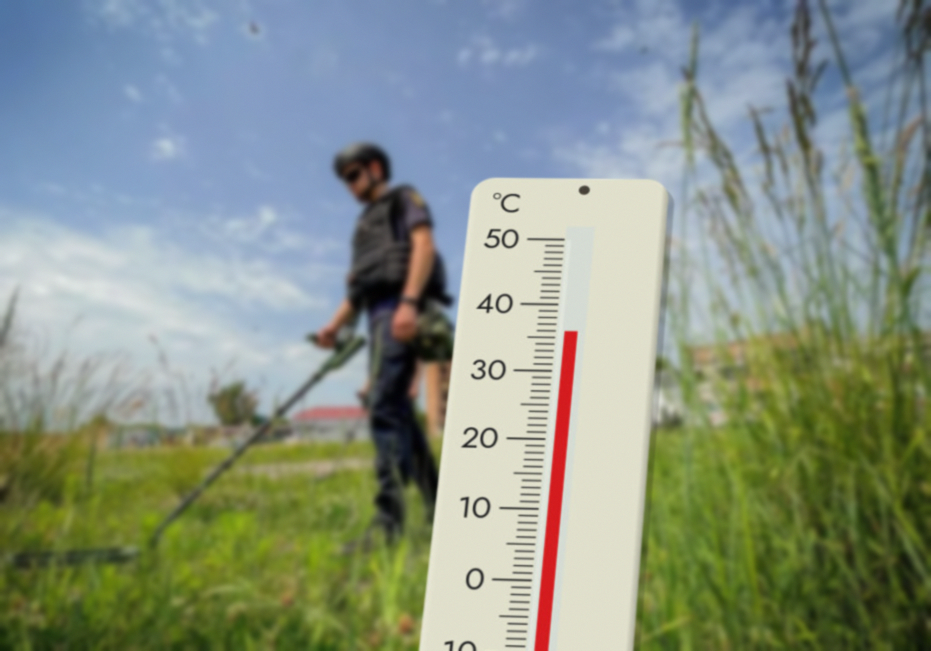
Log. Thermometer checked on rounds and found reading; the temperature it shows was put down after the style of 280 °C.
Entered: 36 °C
